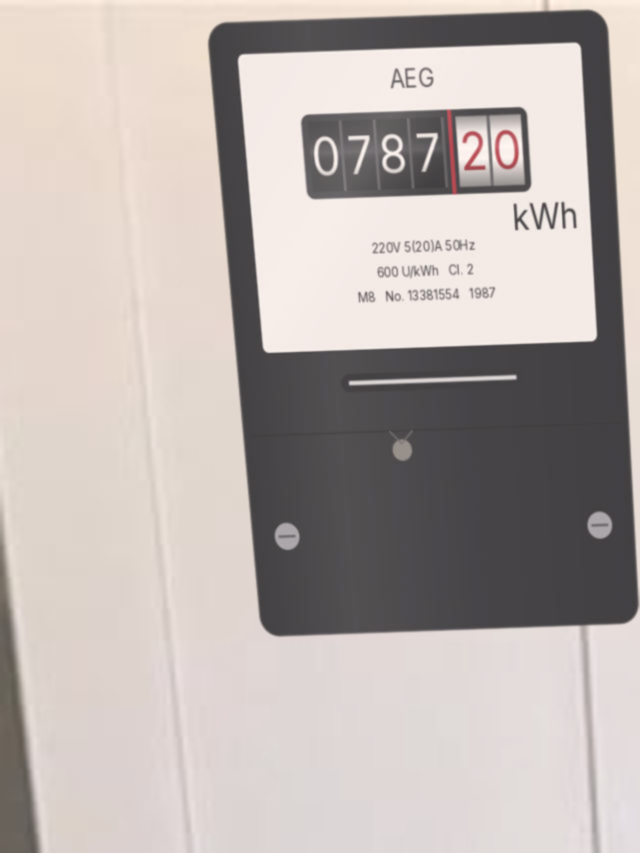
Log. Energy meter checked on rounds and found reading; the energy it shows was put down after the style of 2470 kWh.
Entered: 787.20 kWh
